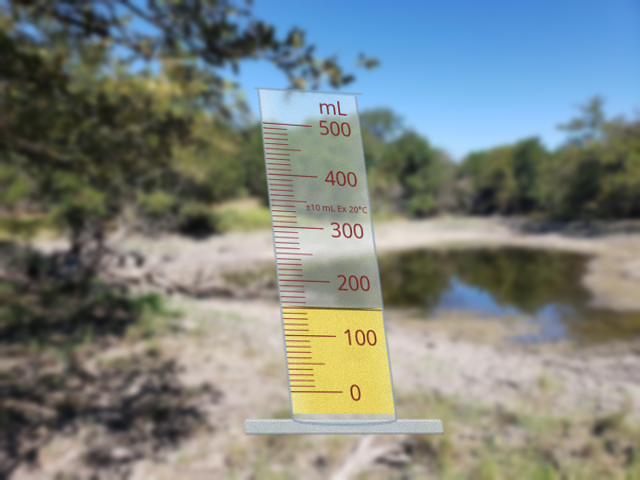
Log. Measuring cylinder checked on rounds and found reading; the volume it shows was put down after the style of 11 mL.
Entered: 150 mL
